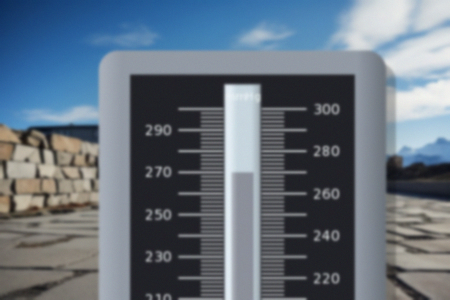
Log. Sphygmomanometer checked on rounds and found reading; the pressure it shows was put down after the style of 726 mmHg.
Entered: 270 mmHg
